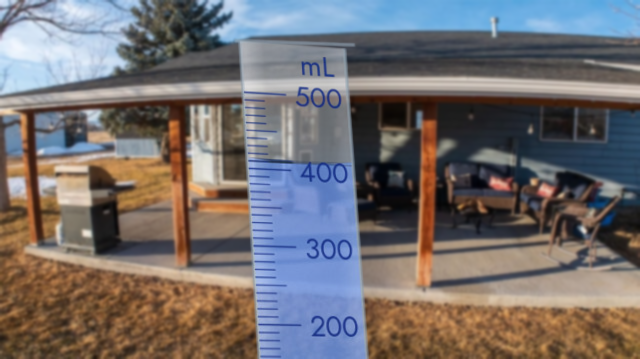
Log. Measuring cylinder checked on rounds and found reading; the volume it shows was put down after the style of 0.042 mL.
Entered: 410 mL
